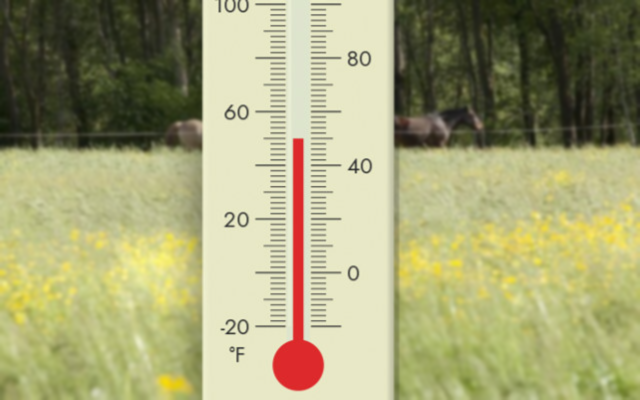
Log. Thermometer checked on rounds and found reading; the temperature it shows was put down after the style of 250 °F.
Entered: 50 °F
